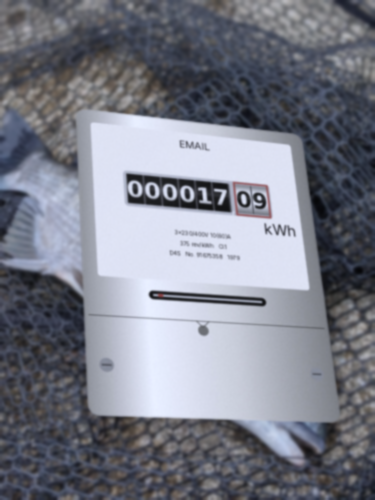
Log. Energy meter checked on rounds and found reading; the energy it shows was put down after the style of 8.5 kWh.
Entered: 17.09 kWh
